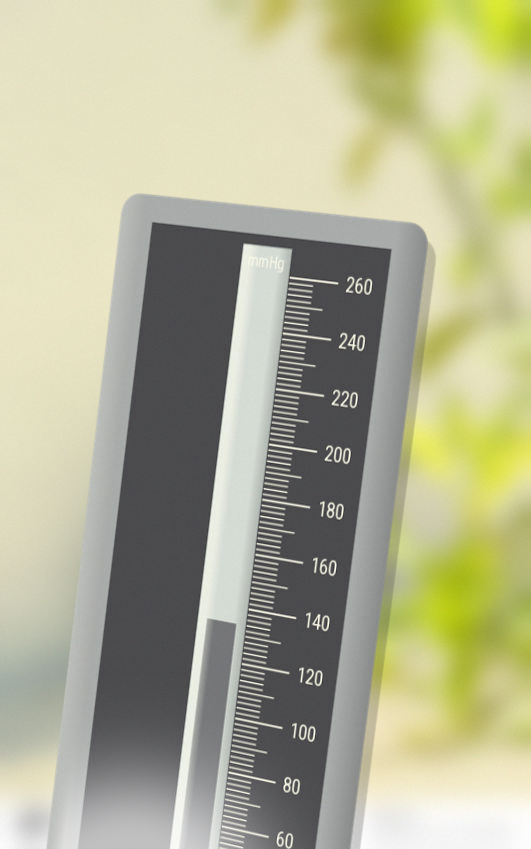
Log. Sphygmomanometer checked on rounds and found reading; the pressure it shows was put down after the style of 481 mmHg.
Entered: 134 mmHg
